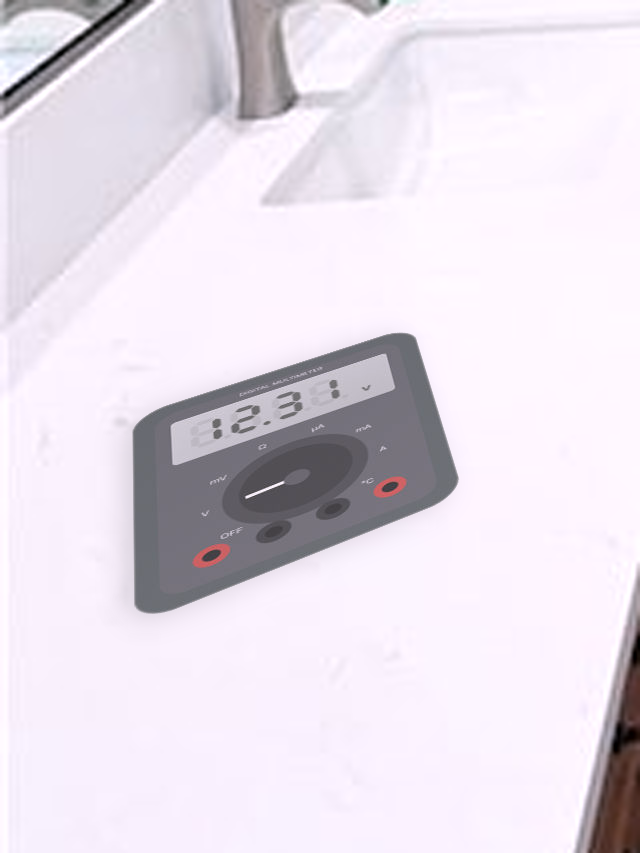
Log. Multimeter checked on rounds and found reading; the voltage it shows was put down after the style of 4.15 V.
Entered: 12.31 V
